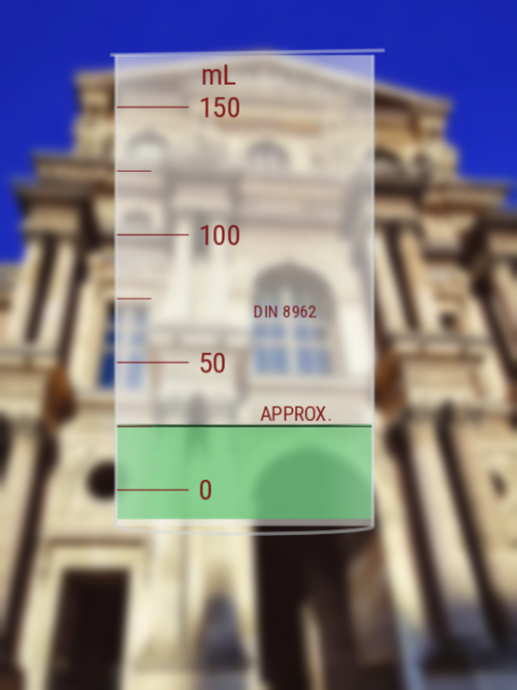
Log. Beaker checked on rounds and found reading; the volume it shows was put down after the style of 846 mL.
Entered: 25 mL
